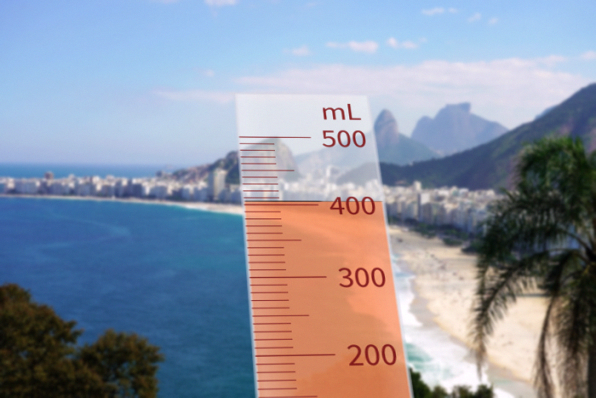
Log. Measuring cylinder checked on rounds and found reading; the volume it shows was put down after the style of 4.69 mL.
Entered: 405 mL
